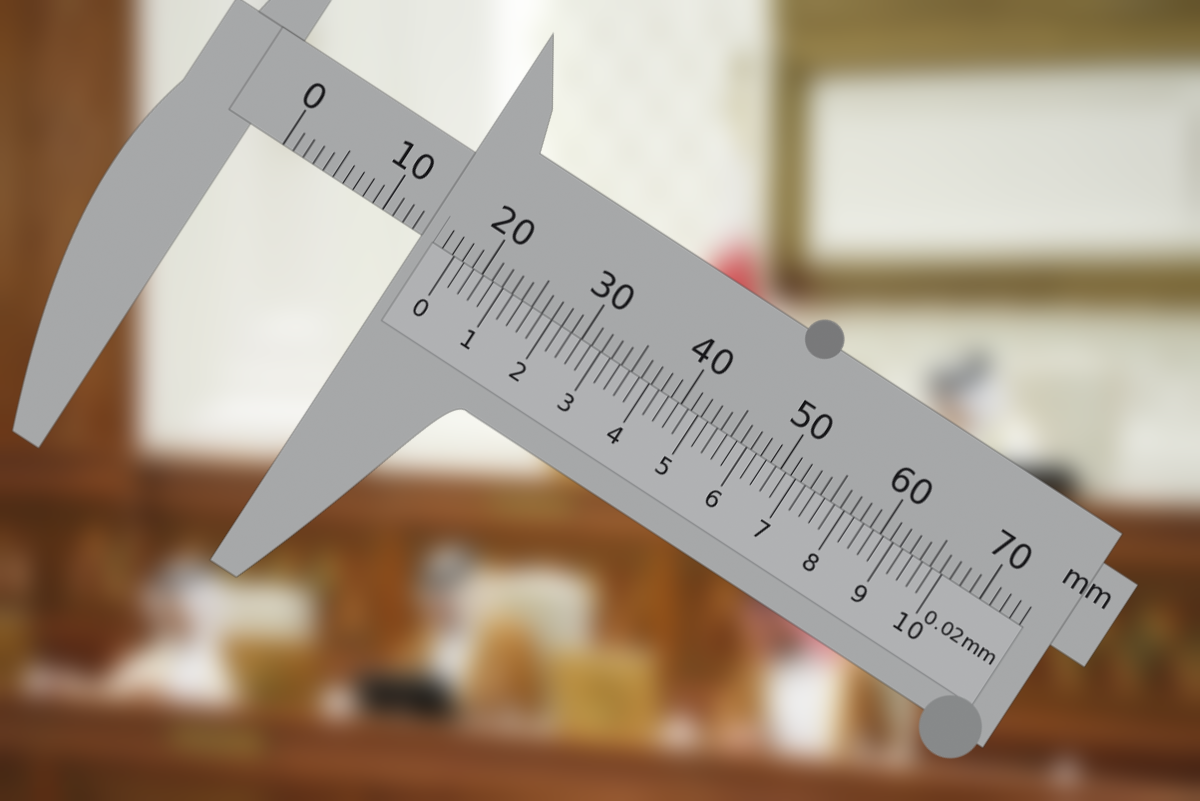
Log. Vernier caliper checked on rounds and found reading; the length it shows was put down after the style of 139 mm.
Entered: 17.2 mm
